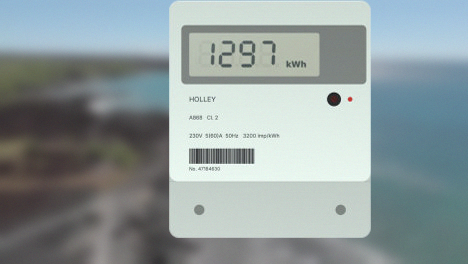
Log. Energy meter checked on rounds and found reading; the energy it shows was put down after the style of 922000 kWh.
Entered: 1297 kWh
